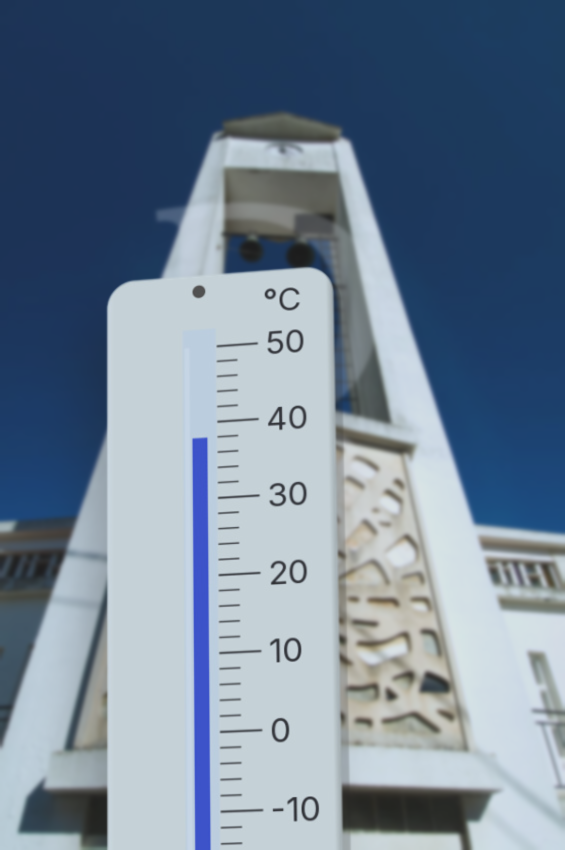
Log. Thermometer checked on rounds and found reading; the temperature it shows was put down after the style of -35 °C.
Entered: 38 °C
